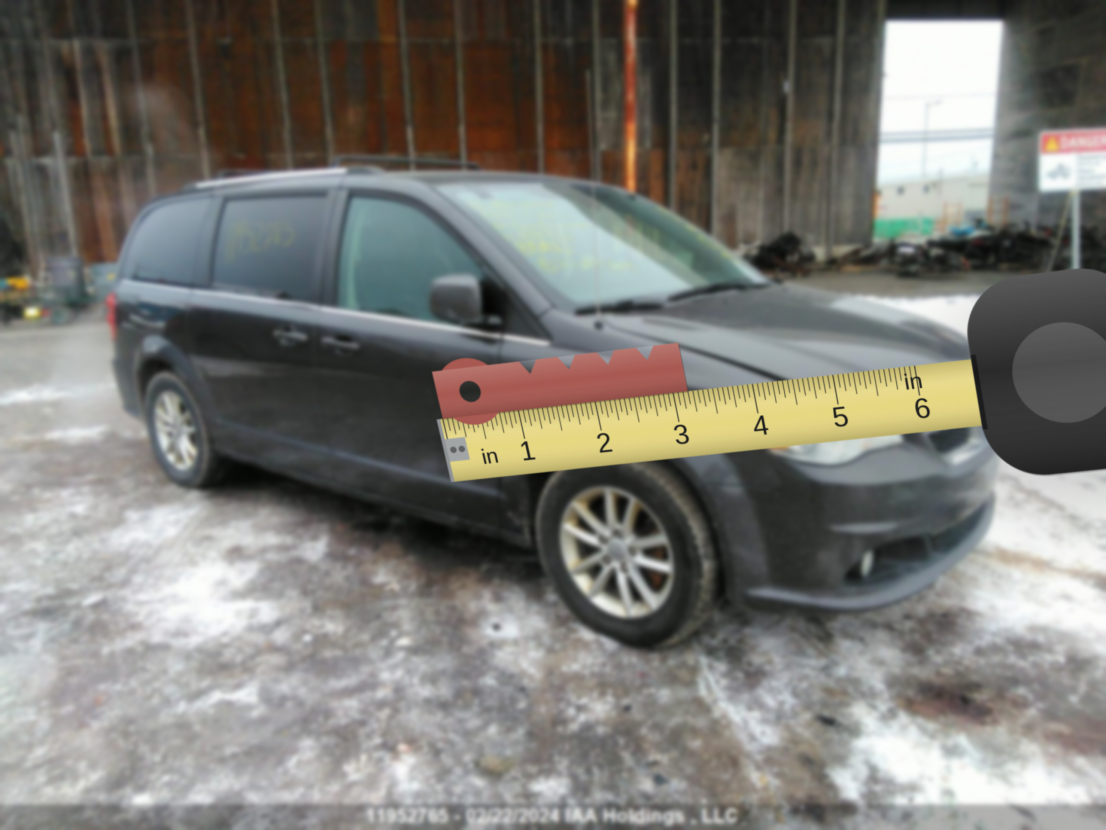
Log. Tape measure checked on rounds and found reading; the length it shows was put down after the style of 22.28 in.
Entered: 3.1875 in
